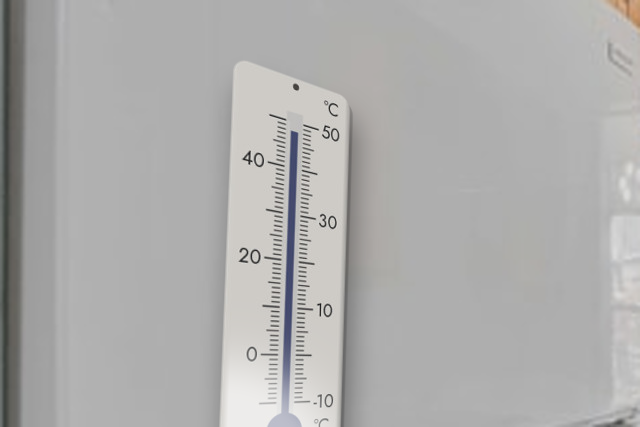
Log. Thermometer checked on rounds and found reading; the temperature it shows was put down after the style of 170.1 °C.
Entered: 48 °C
